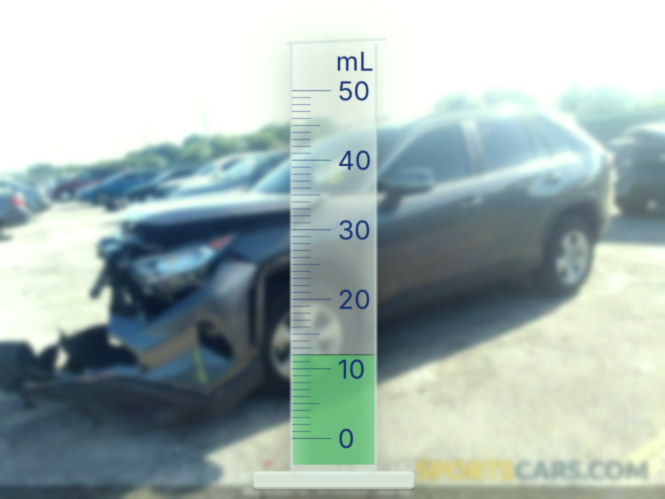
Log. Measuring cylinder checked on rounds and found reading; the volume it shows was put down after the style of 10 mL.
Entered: 12 mL
